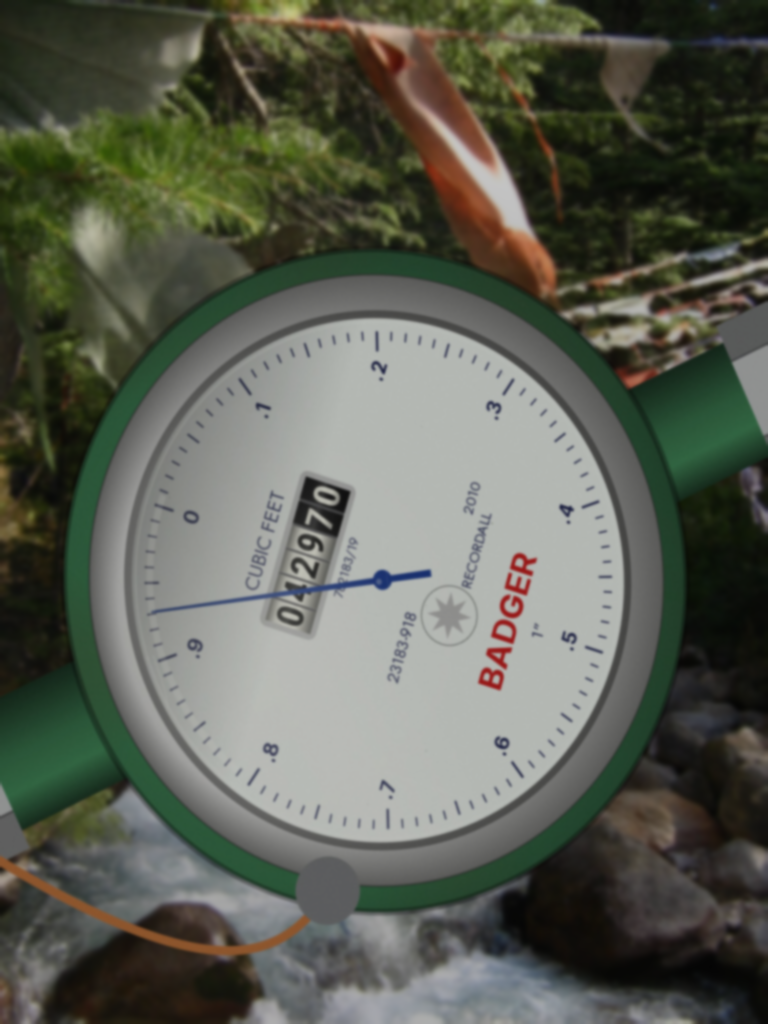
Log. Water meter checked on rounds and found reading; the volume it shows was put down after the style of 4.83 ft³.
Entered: 42969.93 ft³
